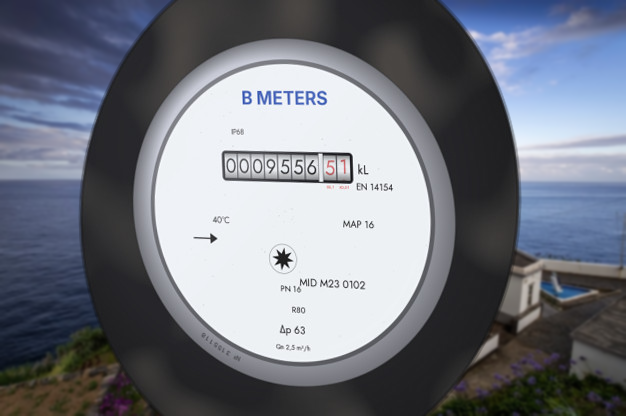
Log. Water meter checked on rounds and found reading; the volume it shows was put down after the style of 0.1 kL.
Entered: 9556.51 kL
